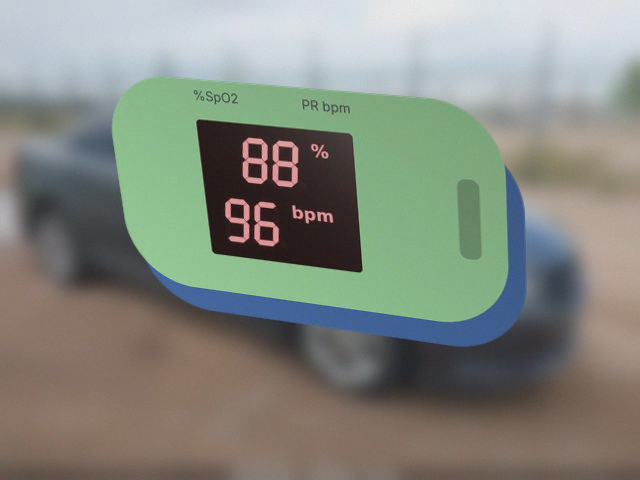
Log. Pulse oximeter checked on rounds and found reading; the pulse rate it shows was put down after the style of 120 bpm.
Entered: 96 bpm
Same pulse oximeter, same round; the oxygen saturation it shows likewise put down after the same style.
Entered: 88 %
